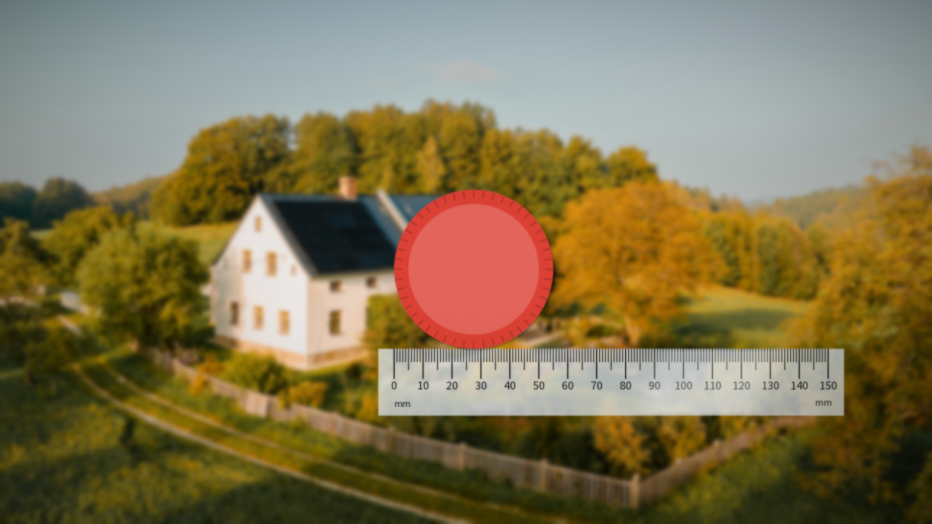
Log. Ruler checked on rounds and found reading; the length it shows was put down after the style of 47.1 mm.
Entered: 55 mm
